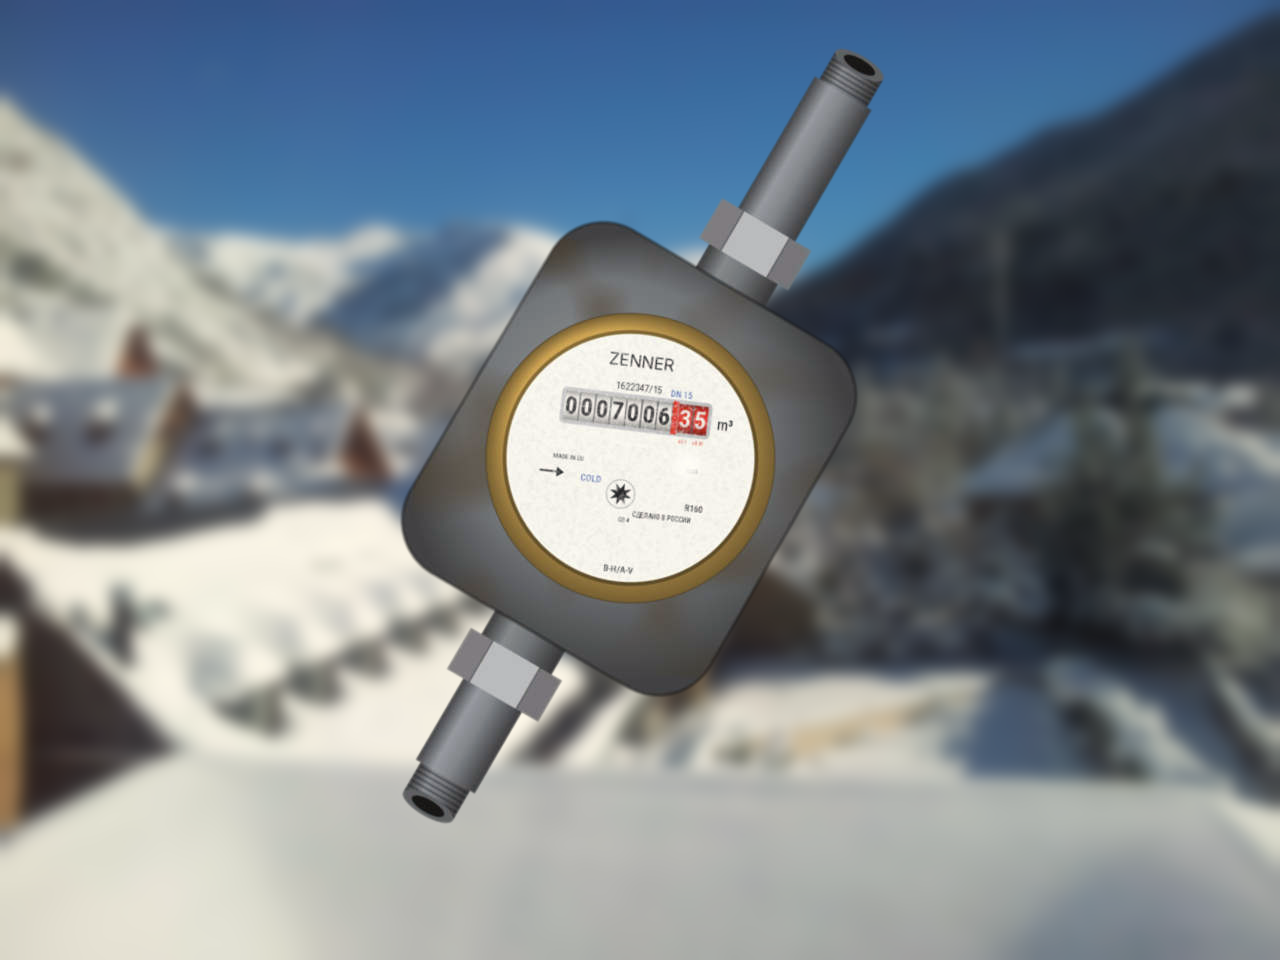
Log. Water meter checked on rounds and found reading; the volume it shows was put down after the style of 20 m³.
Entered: 7006.35 m³
